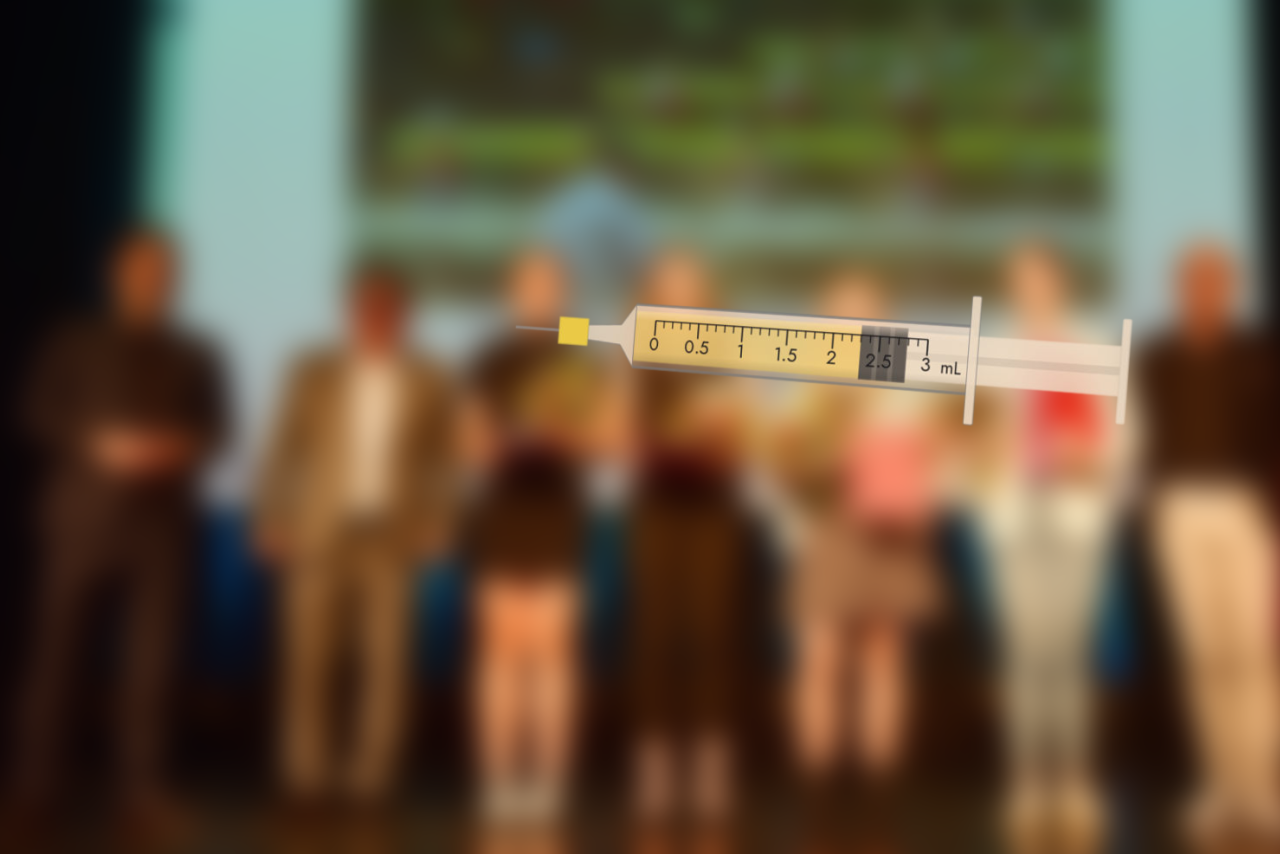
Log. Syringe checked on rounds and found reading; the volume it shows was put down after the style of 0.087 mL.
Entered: 2.3 mL
